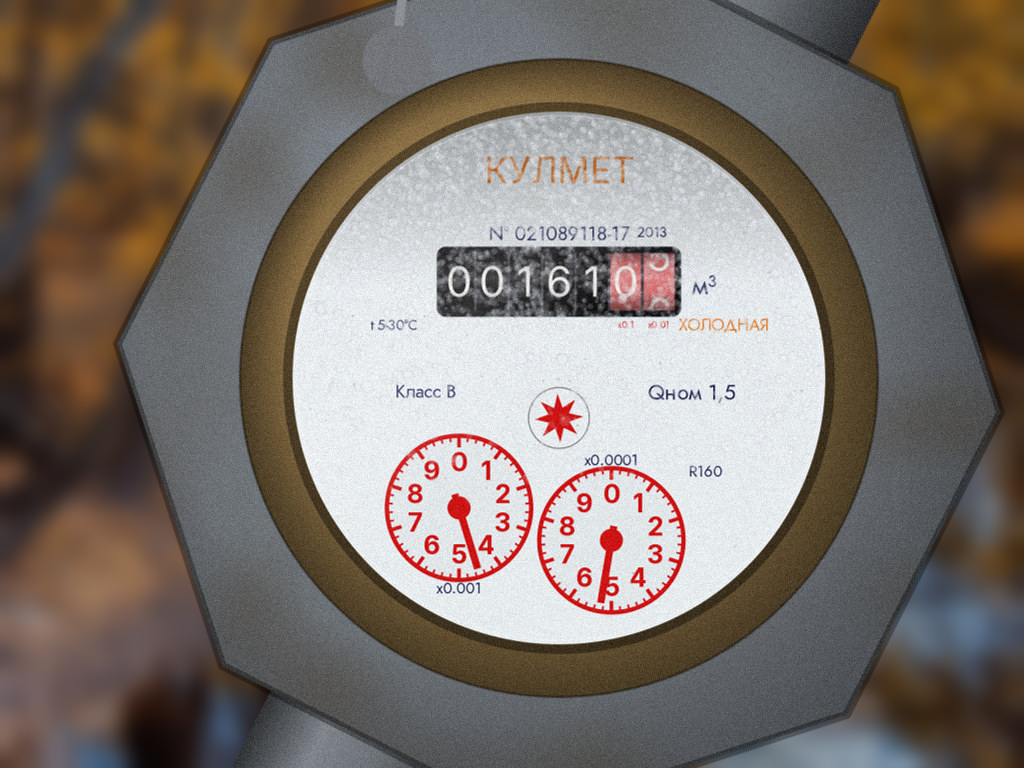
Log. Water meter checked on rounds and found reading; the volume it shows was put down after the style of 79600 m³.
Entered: 161.0545 m³
